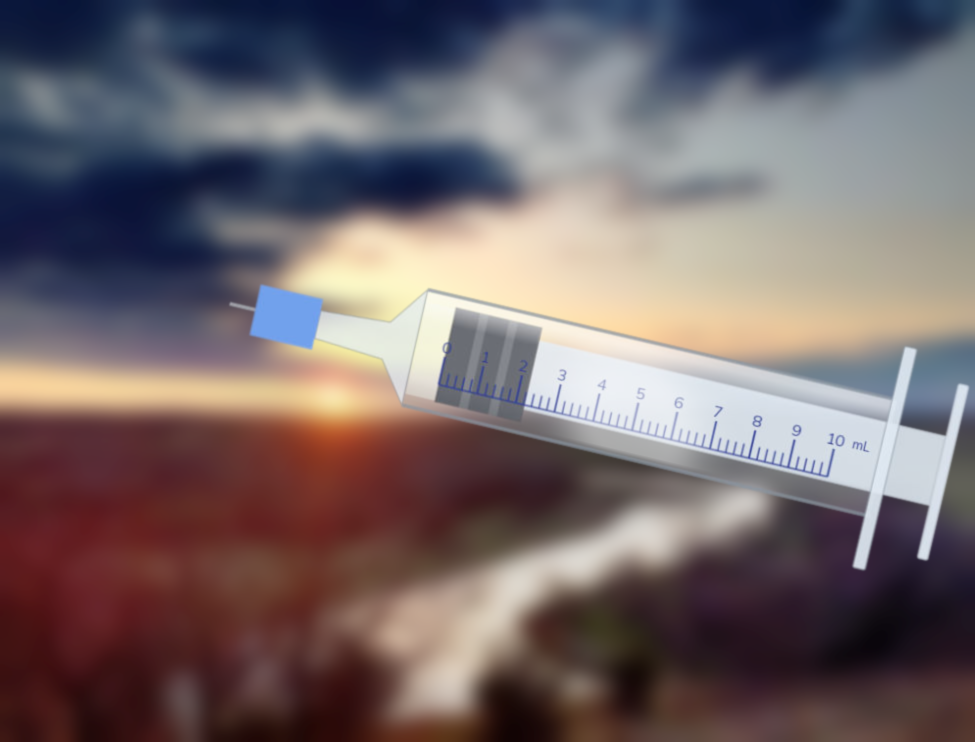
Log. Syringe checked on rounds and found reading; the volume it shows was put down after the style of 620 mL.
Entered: 0 mL
